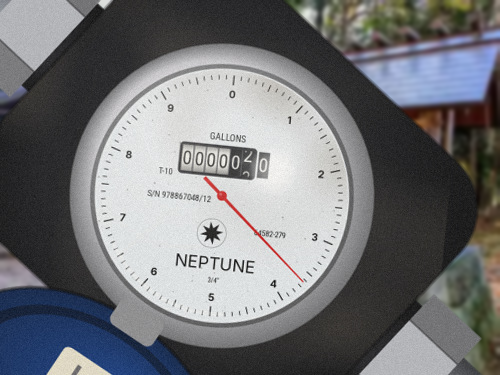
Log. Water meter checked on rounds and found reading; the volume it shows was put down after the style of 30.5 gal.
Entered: 23.6 gal
